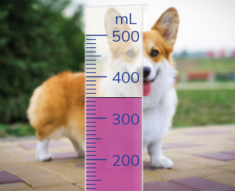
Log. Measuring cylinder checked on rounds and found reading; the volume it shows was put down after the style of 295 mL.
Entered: 350 mL
